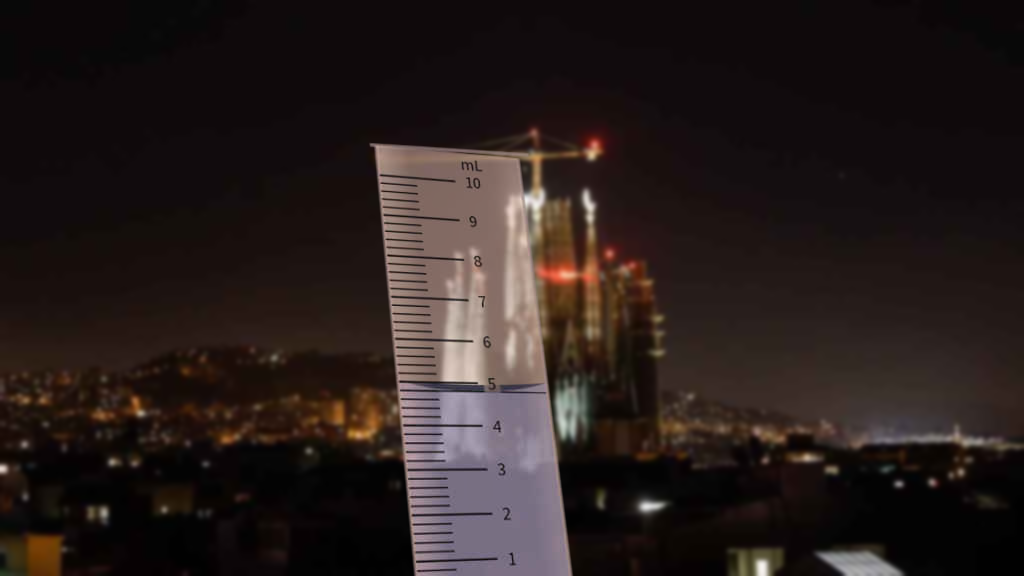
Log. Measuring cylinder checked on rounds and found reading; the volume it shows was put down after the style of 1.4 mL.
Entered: 4.8 mL
